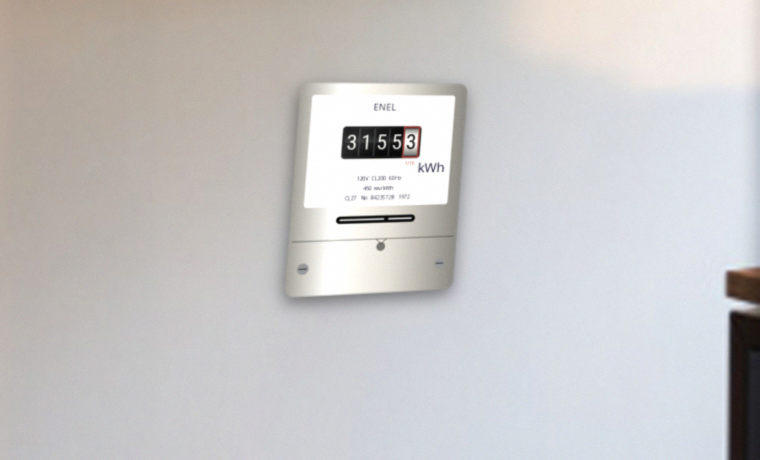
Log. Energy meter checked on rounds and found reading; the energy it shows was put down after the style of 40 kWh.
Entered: 3155.3 kWh
